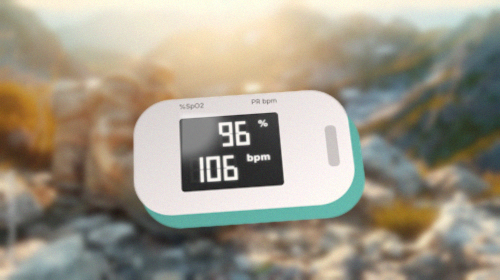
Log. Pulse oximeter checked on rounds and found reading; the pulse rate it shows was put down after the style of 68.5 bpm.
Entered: 106 bpm
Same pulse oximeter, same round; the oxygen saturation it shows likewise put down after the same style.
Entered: 96 %
